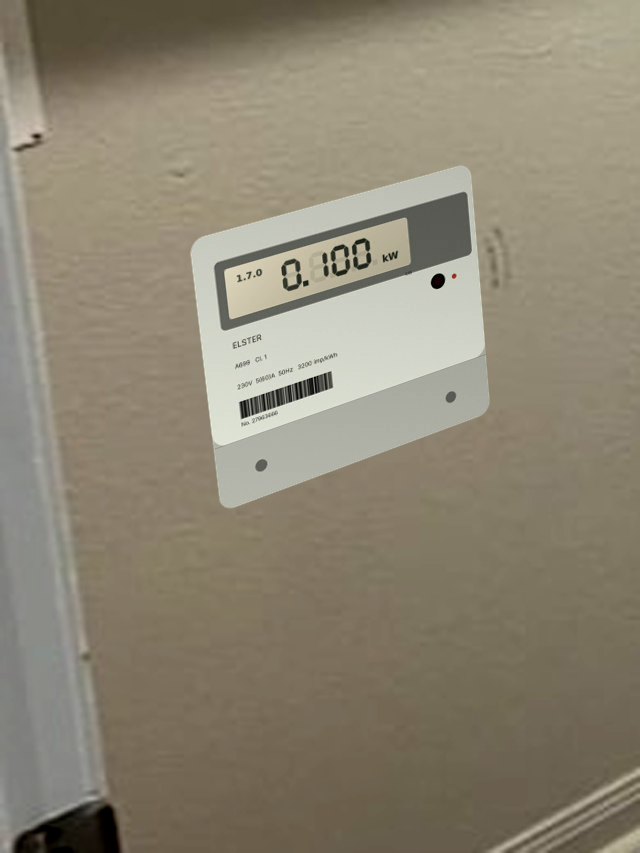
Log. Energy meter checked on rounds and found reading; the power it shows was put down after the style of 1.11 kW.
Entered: 0.100 kW
